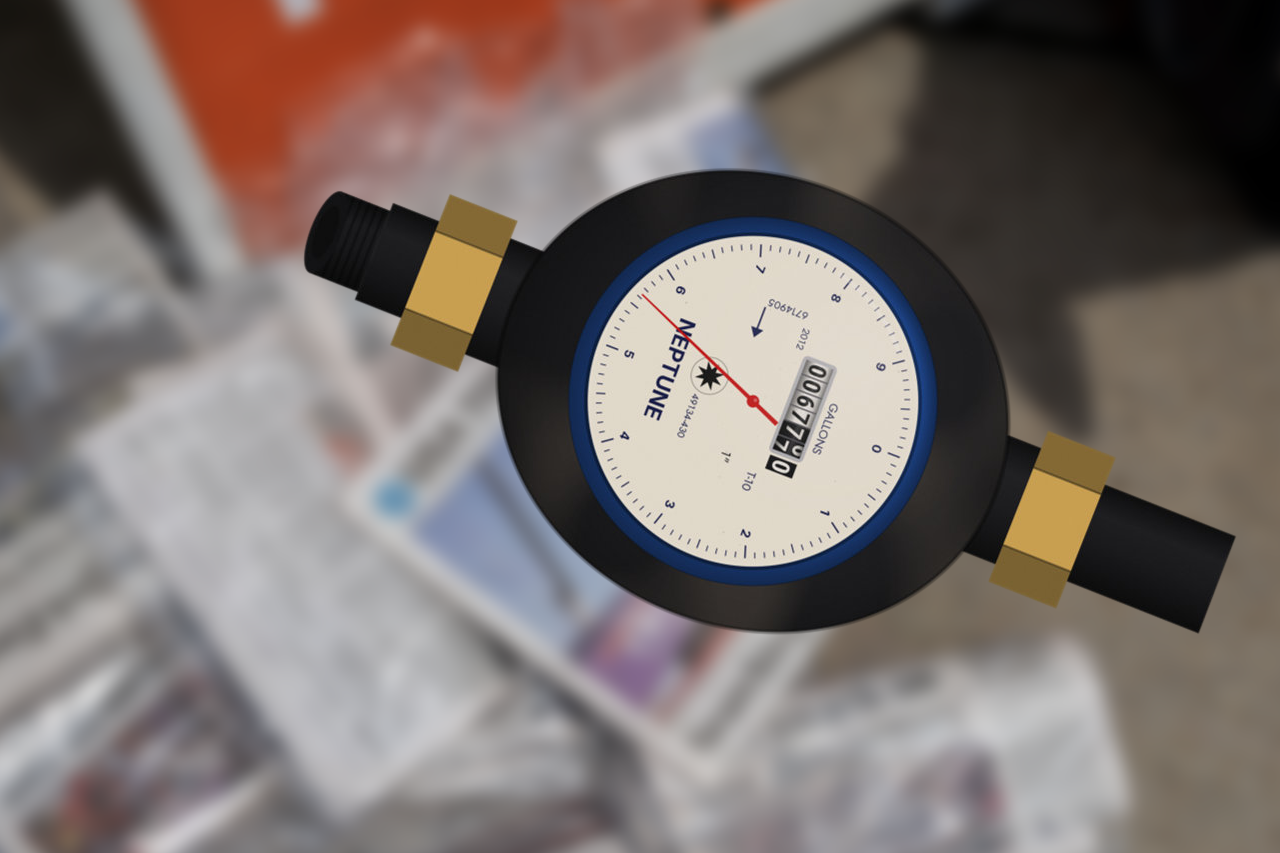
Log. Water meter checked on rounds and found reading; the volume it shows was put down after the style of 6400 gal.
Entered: 67765.6 gal
